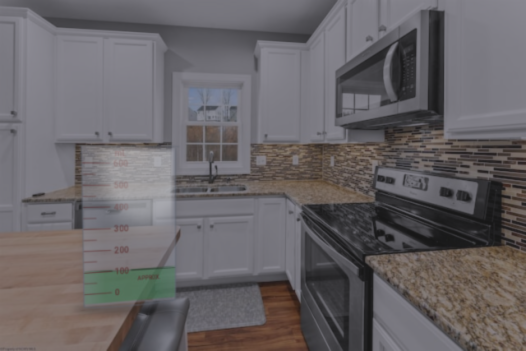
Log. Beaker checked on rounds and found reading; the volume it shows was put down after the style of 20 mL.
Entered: 100 mL
